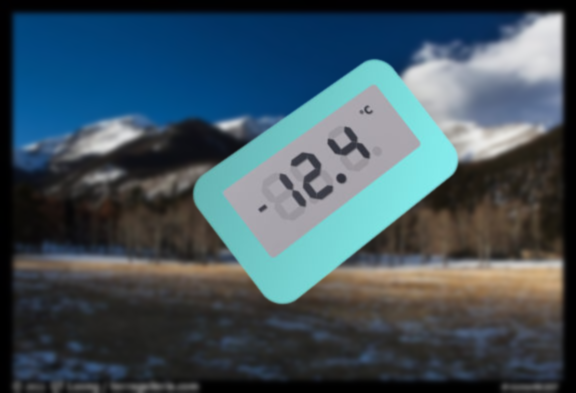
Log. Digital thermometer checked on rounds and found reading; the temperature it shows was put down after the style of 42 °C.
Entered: -12.4 °C
